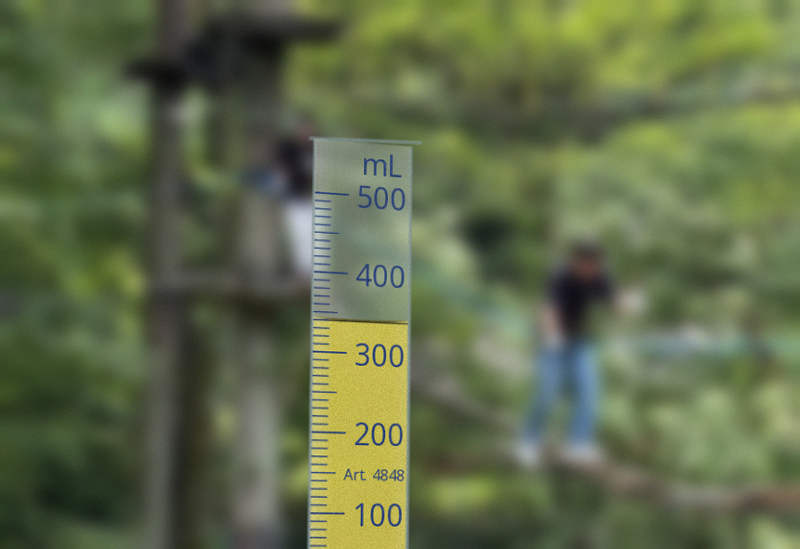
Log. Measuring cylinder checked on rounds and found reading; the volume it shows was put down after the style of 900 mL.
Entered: 340 mL
